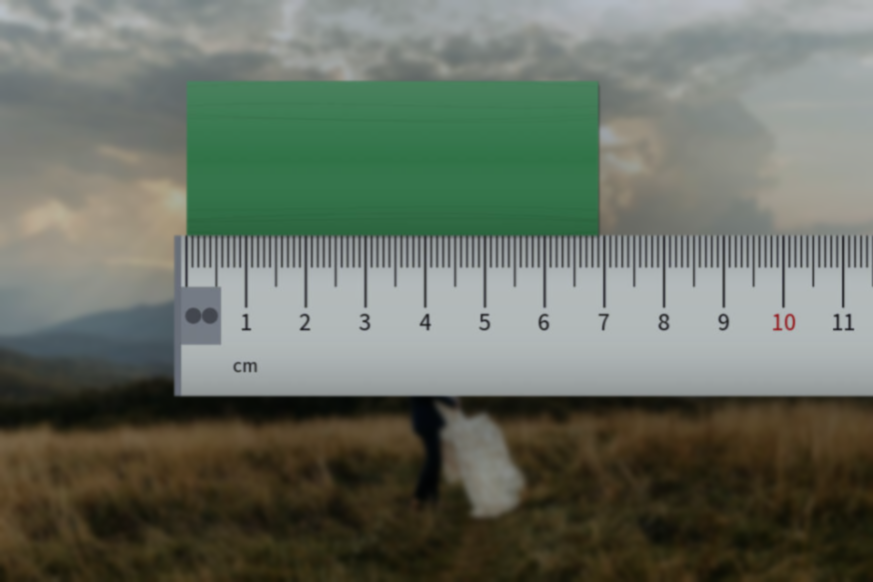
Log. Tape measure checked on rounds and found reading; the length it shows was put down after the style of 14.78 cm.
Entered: 6.9 cm
